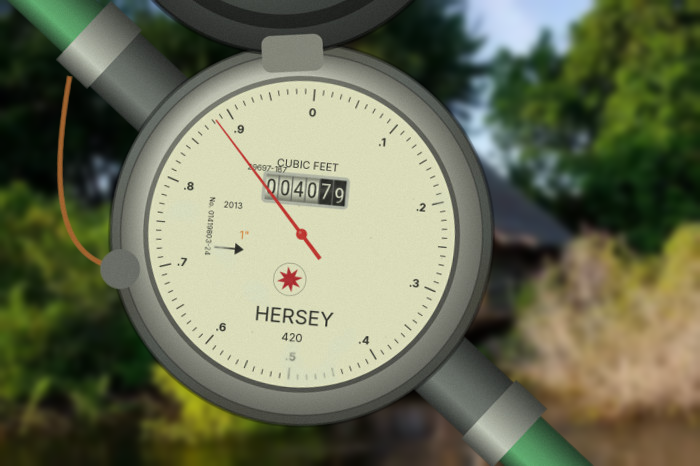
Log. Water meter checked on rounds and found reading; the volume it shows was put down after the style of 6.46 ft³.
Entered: 4078.88 ft³
